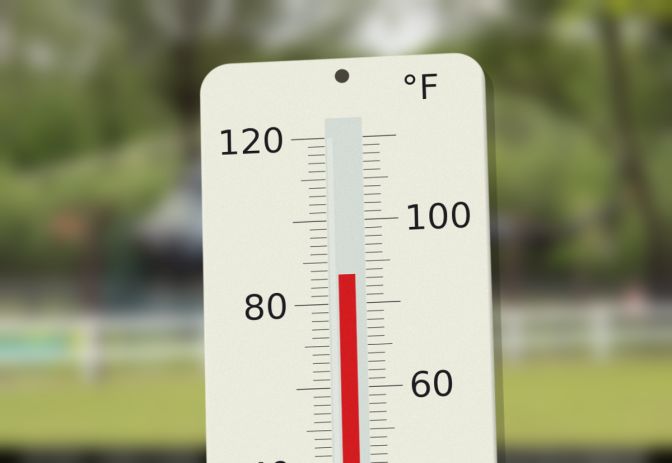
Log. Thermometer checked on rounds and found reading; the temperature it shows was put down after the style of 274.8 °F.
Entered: 87 °F
